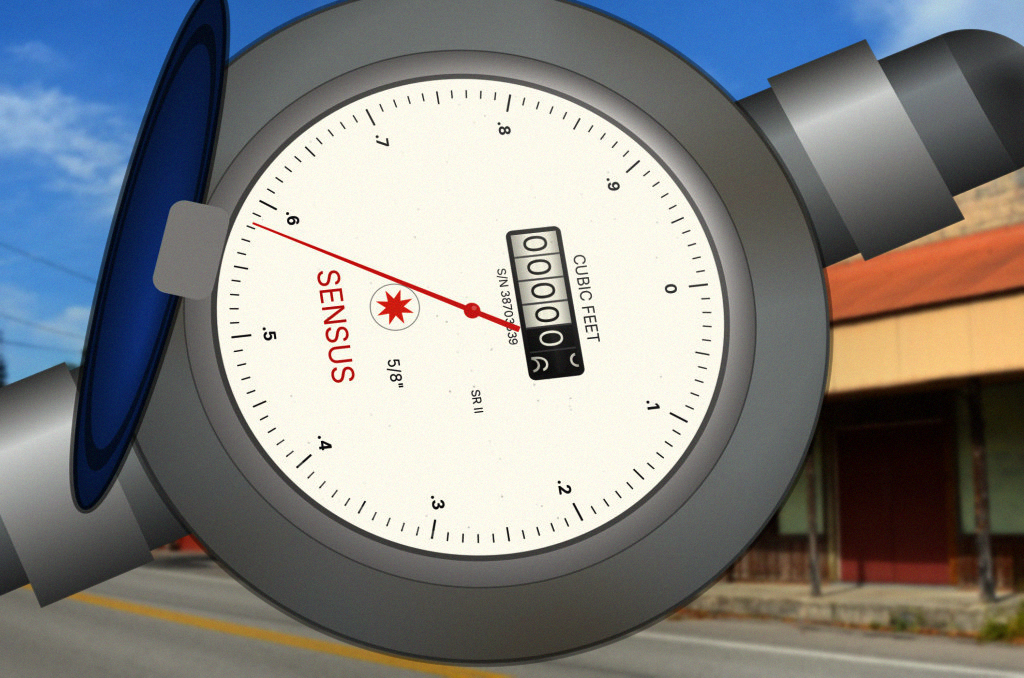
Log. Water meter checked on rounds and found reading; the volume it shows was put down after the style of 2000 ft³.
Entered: 5.58 ft³
